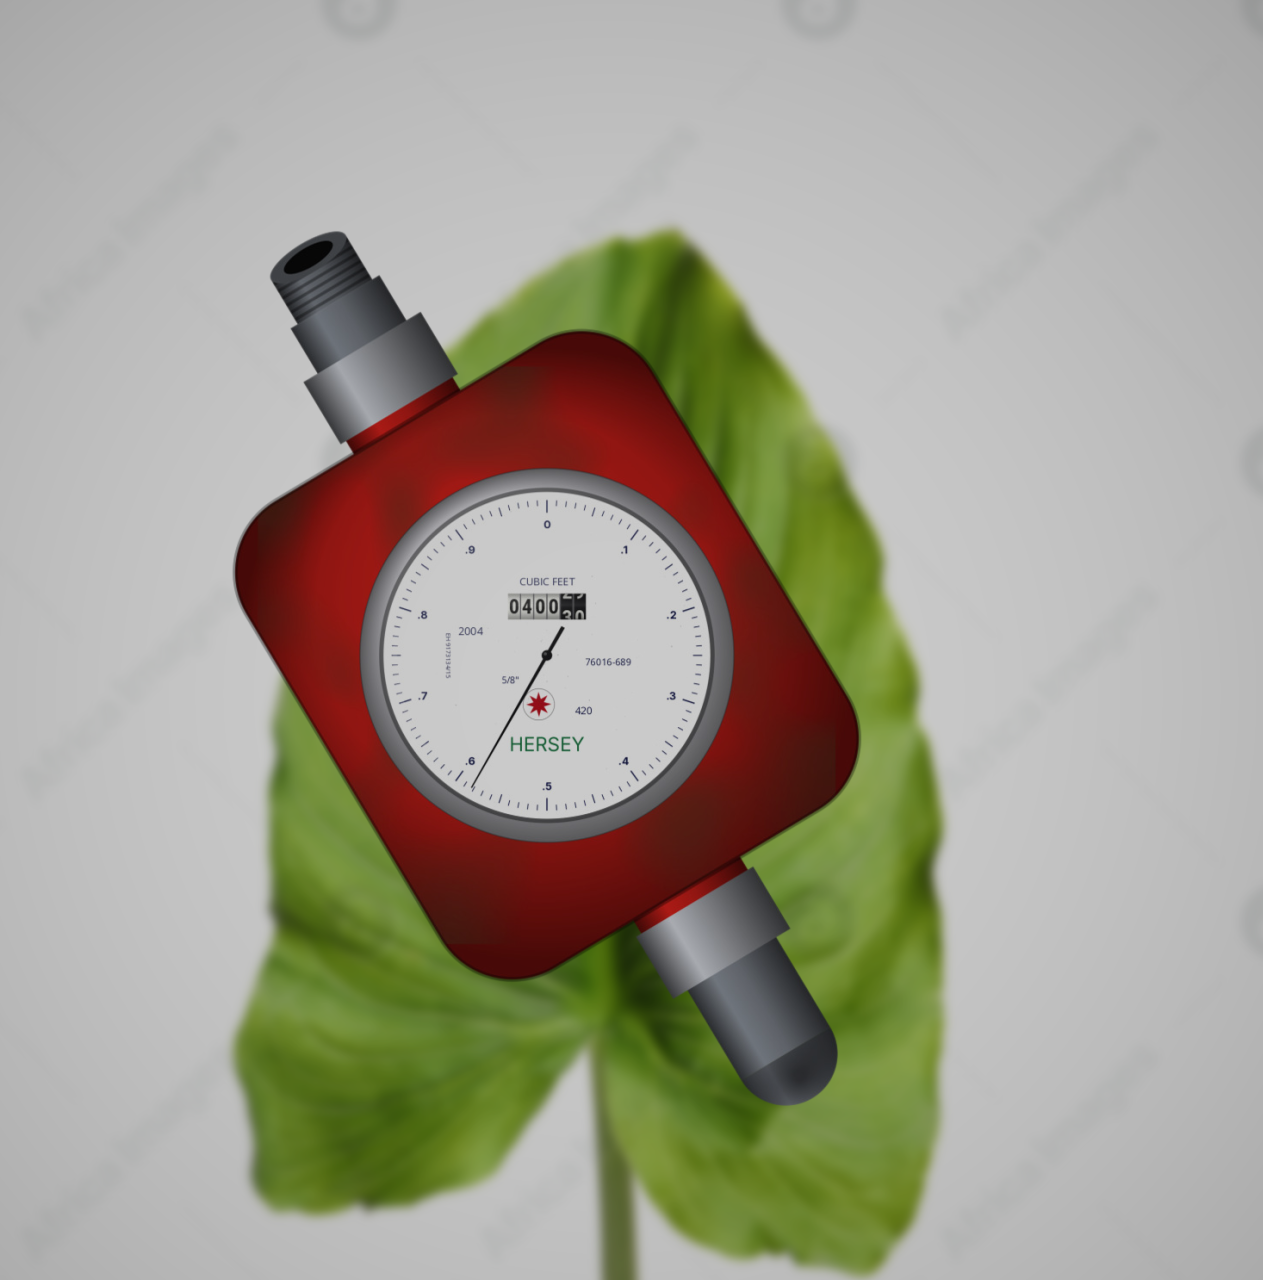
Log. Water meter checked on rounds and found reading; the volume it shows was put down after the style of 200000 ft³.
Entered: 40029.58 ft³
